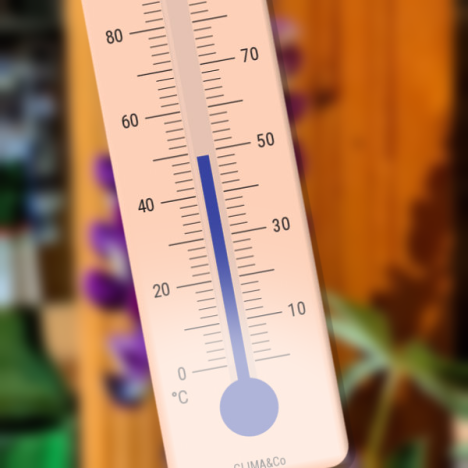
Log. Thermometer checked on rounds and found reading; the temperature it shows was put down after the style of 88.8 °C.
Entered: 49 °C
